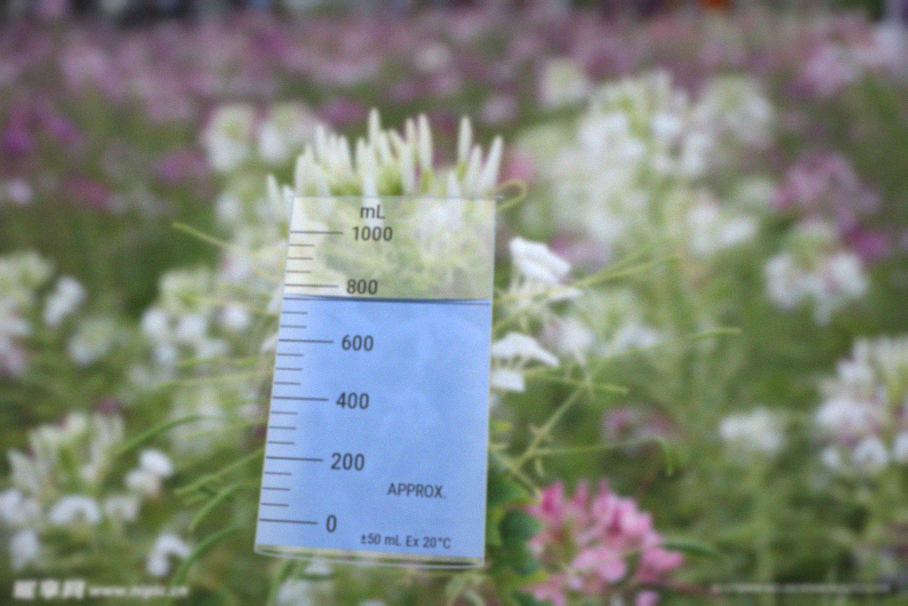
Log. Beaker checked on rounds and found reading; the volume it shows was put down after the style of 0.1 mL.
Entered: 750 mL
